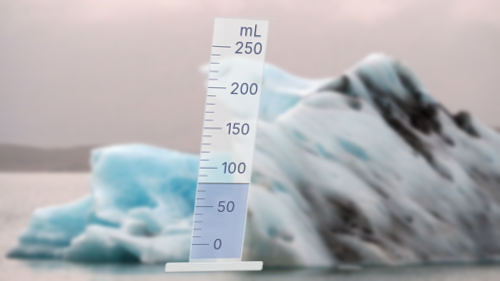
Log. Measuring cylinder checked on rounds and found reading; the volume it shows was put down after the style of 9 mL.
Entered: 80 mL
